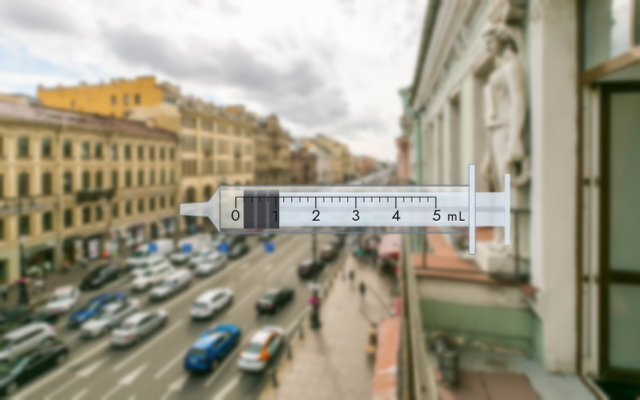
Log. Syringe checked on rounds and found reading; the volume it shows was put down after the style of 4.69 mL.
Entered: 0.2 mL
